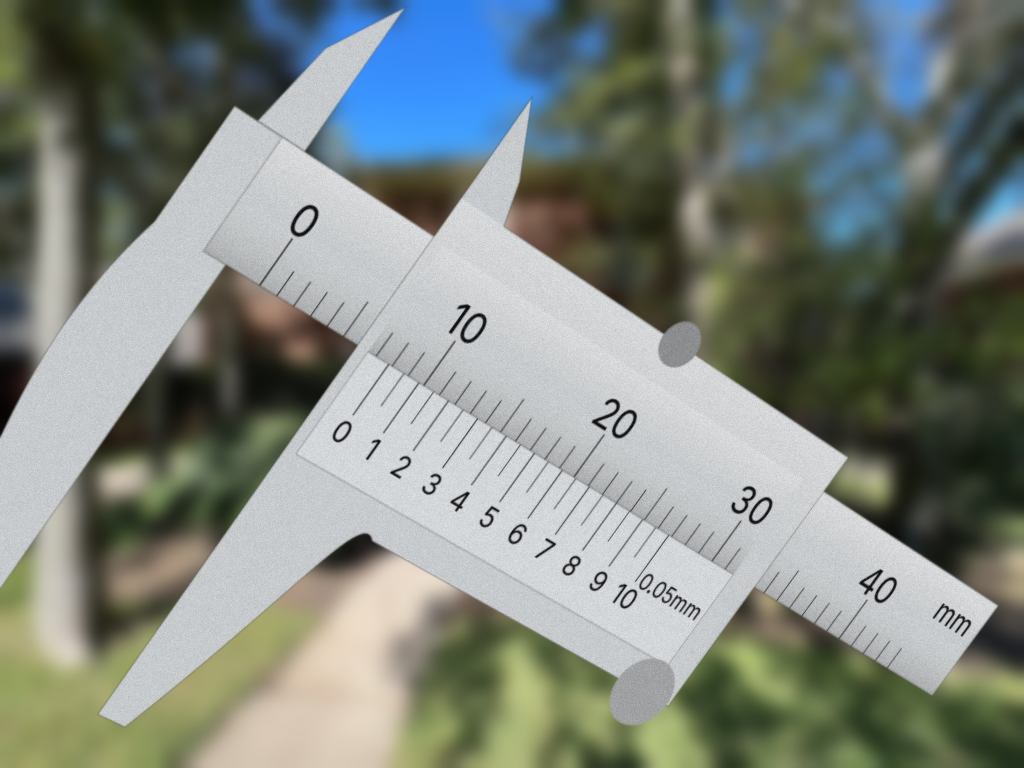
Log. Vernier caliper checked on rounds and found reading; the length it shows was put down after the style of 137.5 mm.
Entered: 7.8 mm
